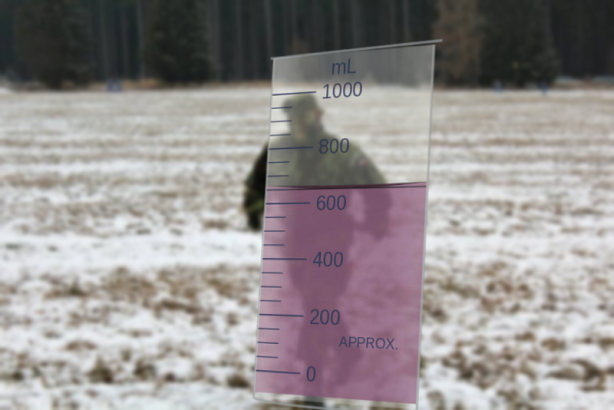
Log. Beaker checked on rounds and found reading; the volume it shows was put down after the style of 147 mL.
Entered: 650 mL
